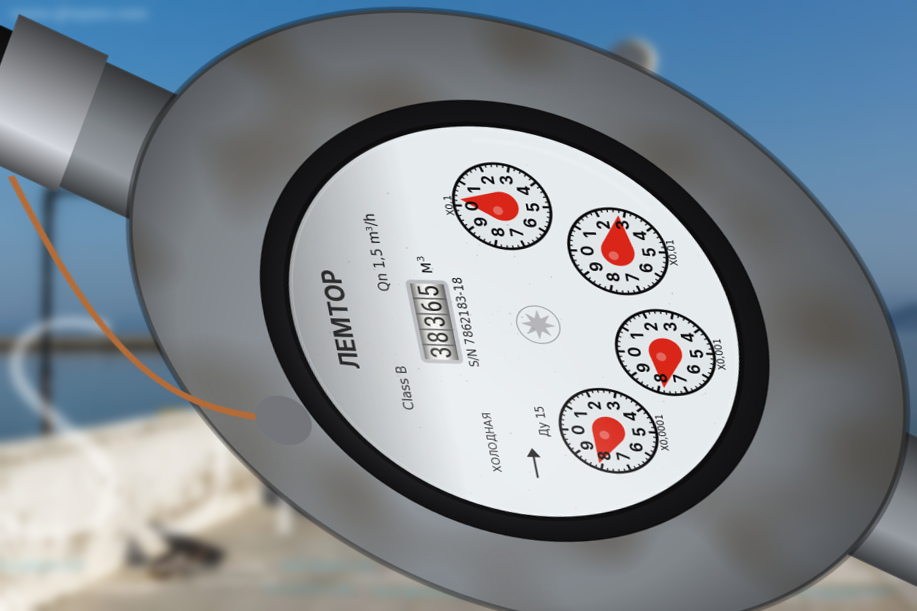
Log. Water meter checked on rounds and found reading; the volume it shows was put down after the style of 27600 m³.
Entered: 38365.0278 m³
